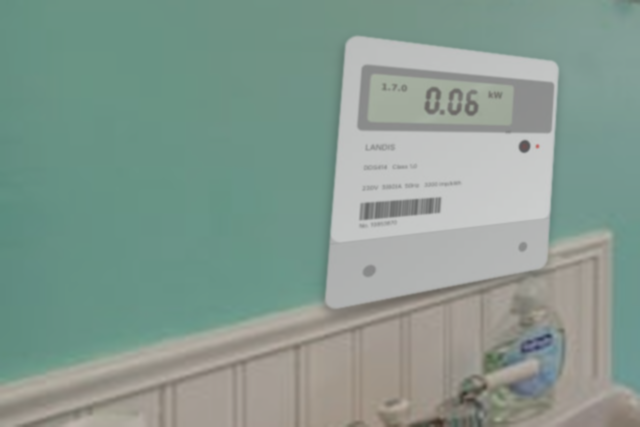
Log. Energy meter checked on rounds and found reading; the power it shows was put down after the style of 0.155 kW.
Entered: 0.06 kW
